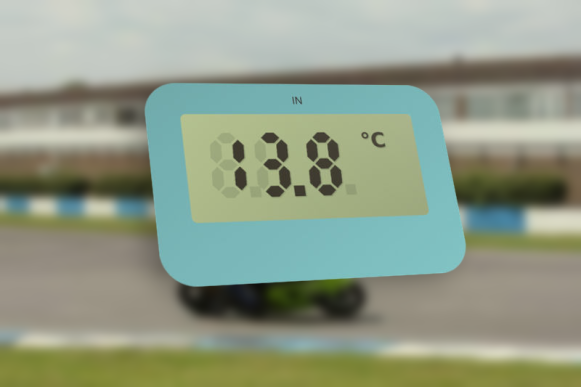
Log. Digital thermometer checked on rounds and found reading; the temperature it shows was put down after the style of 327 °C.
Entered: 13.8 °C
